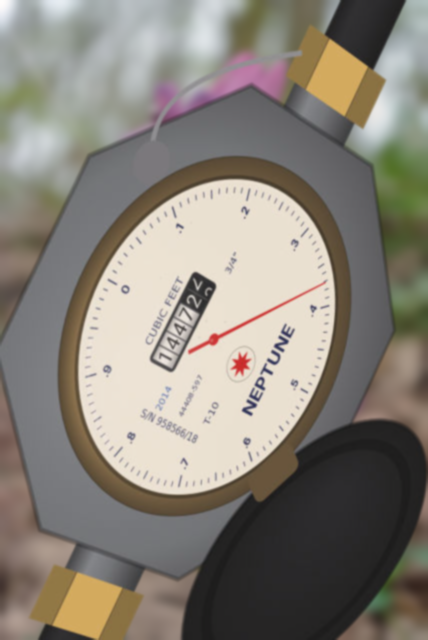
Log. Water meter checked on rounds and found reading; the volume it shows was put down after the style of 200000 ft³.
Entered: 144722.37 ft³
